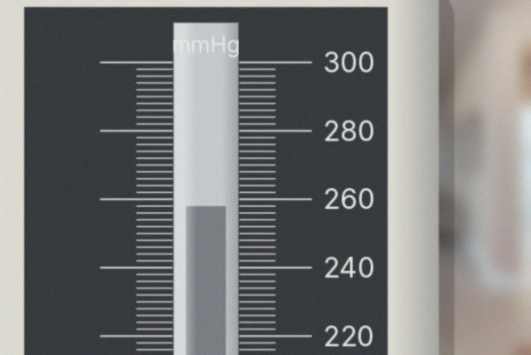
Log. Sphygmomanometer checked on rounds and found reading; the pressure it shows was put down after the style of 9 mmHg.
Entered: 258 mmHg
